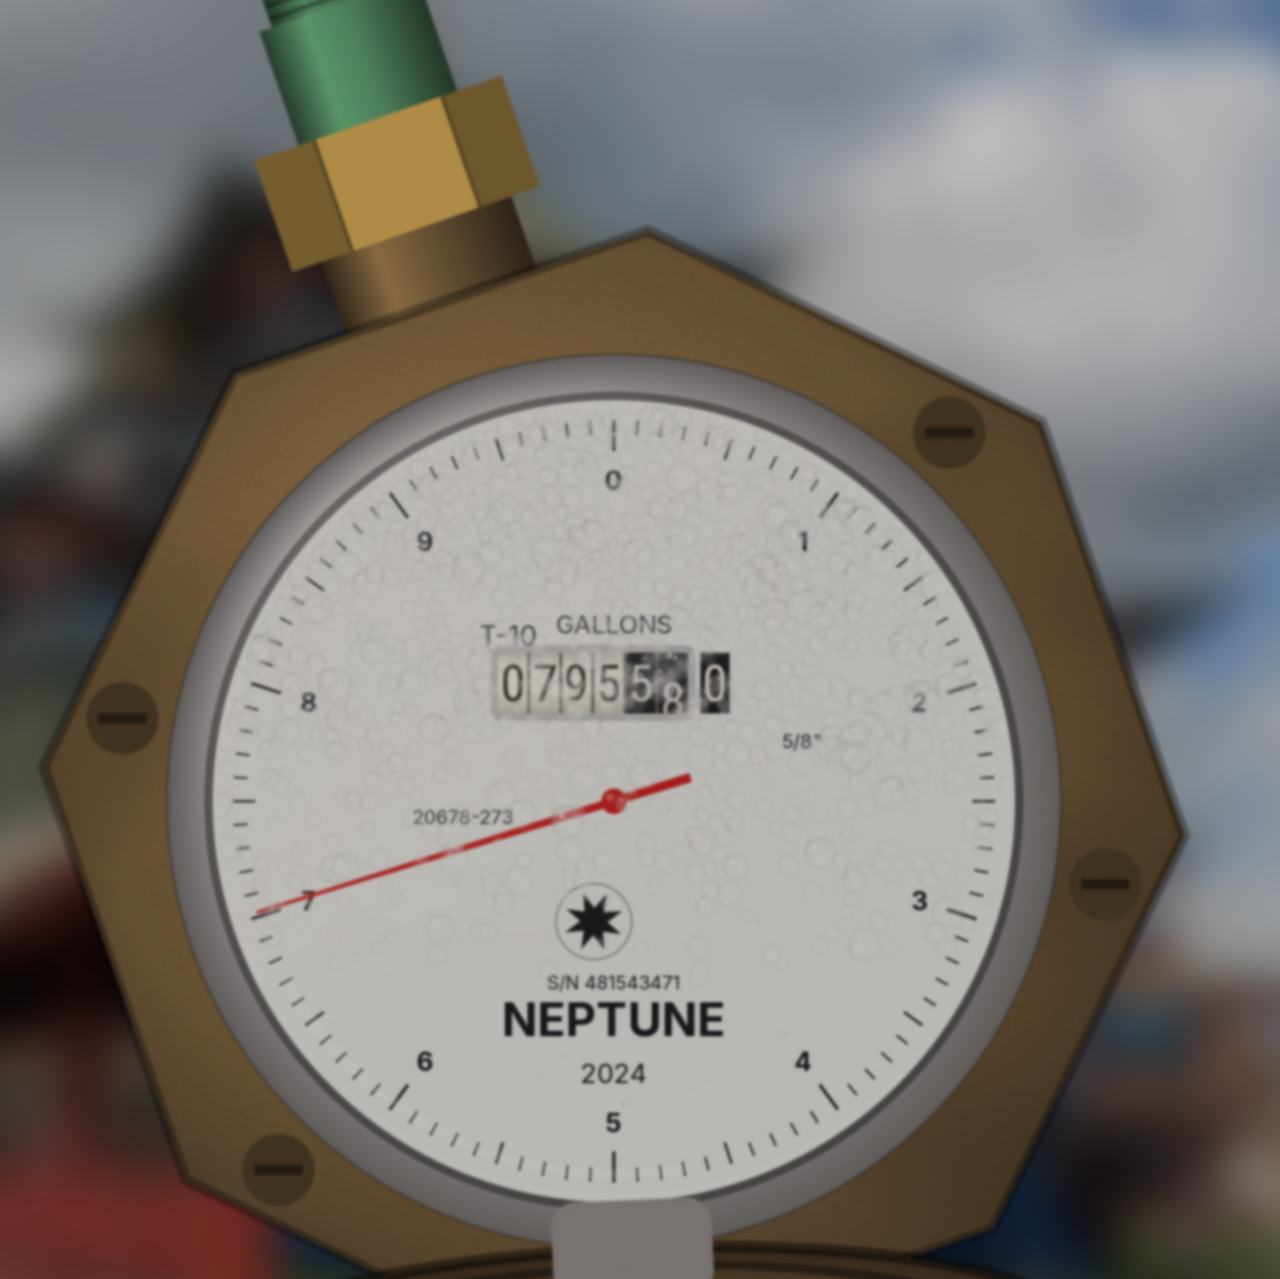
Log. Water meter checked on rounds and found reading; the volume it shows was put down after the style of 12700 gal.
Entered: 795577.0 gal
